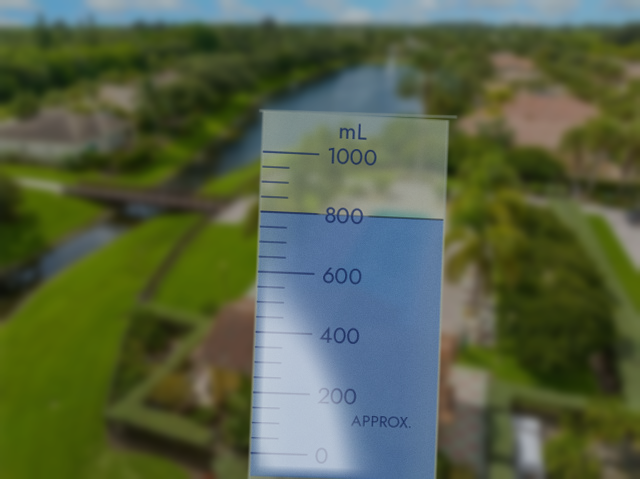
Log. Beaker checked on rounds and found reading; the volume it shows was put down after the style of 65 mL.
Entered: 800 mL
